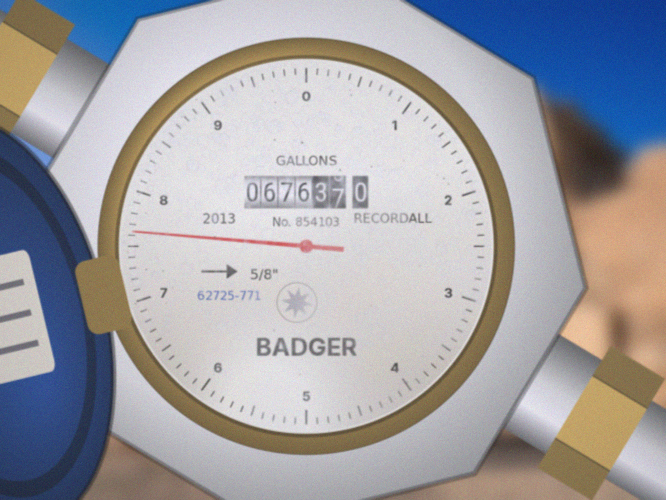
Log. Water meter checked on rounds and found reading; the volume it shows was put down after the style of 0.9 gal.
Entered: 676367.6 gal
